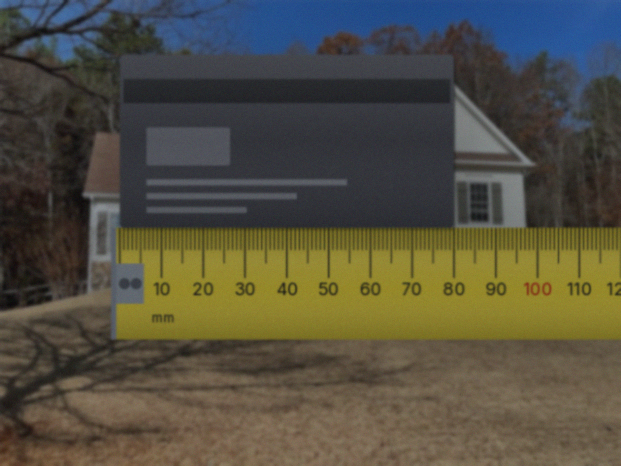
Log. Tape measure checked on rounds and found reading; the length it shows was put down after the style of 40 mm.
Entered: 80 mm
